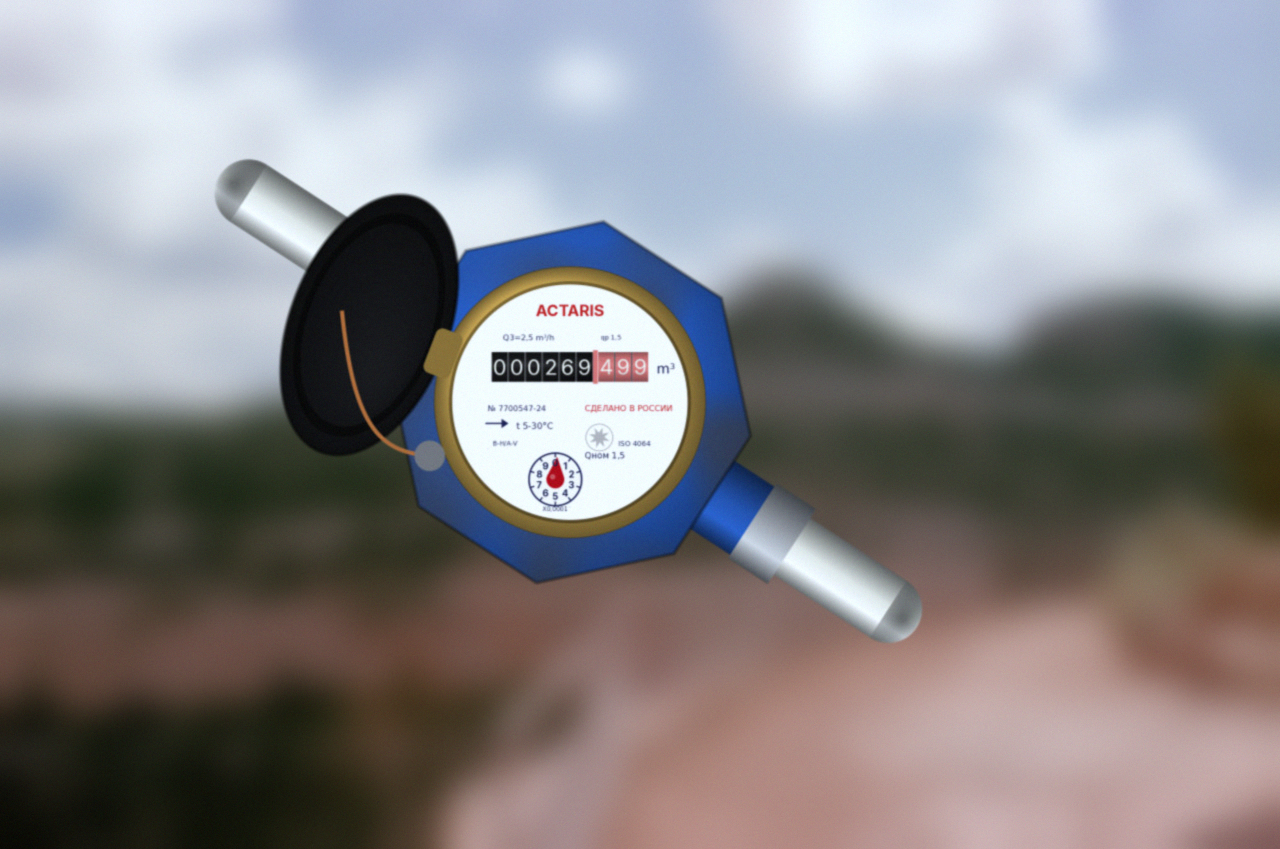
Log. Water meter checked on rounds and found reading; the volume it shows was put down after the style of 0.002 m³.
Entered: 269.4990 m³
